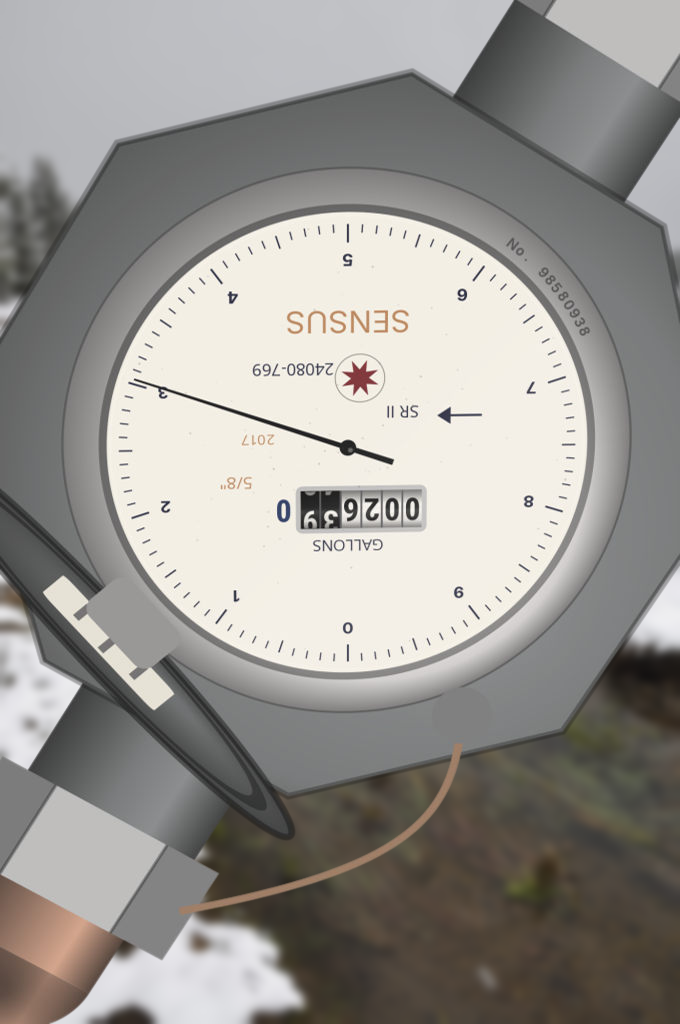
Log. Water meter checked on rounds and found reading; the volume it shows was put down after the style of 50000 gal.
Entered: 26393.0 gal
